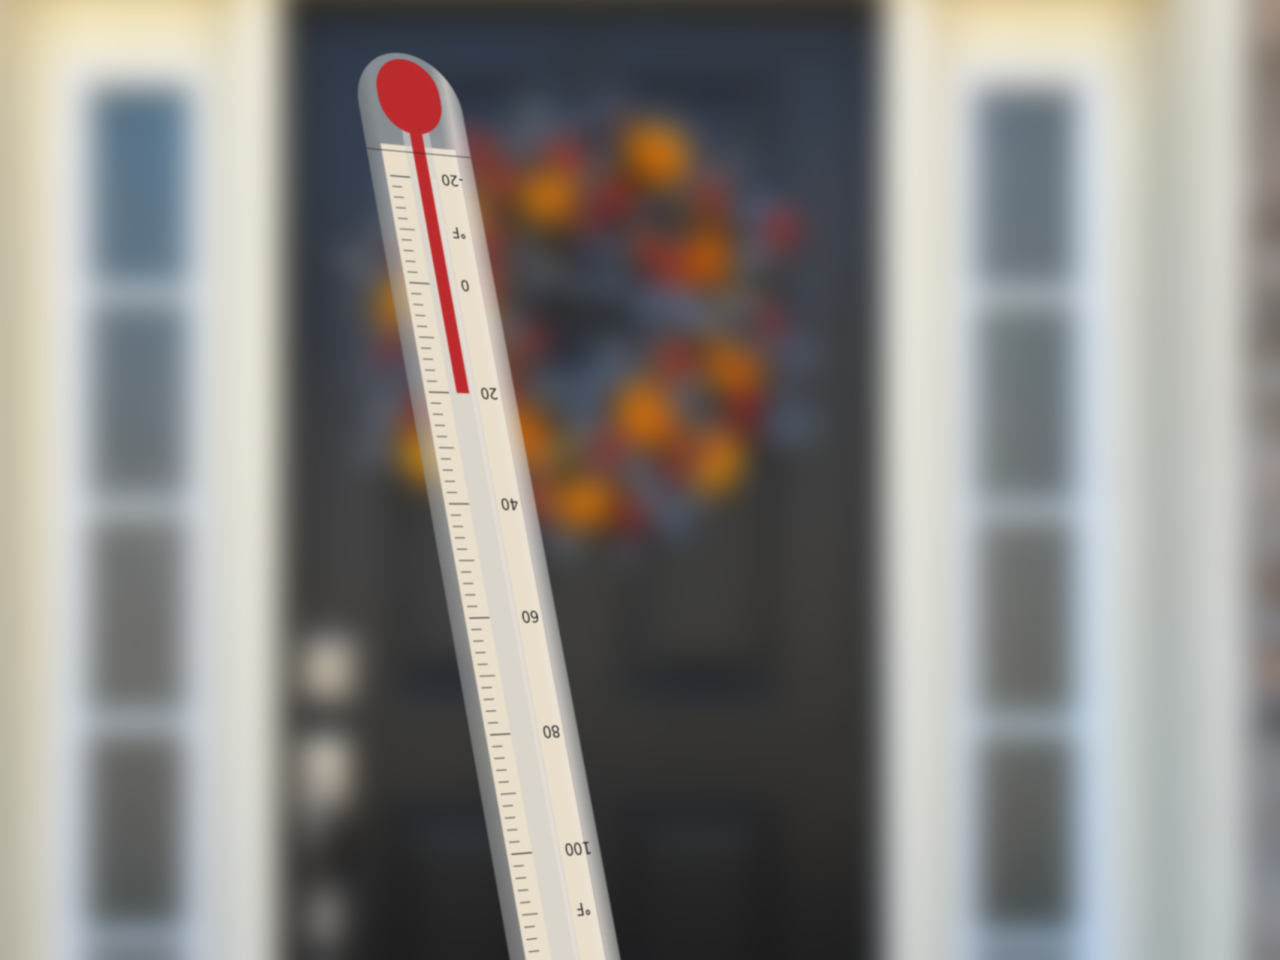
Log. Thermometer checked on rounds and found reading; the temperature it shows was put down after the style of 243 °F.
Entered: 20 °F
